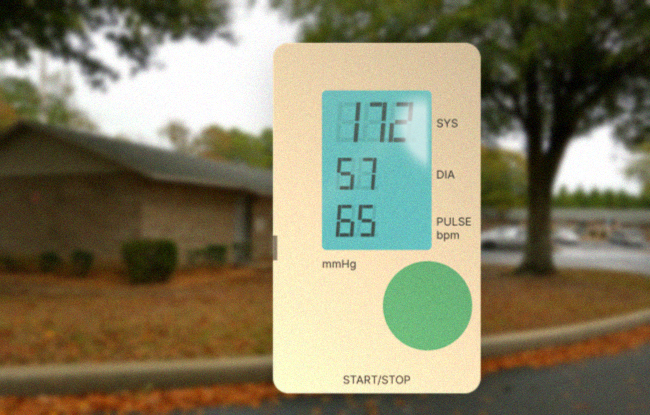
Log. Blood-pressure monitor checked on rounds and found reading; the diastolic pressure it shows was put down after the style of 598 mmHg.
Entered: 57 mmHg
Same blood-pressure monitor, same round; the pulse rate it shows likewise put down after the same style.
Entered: 65 bpm
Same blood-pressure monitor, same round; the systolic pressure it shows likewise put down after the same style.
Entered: 172 mmHg
